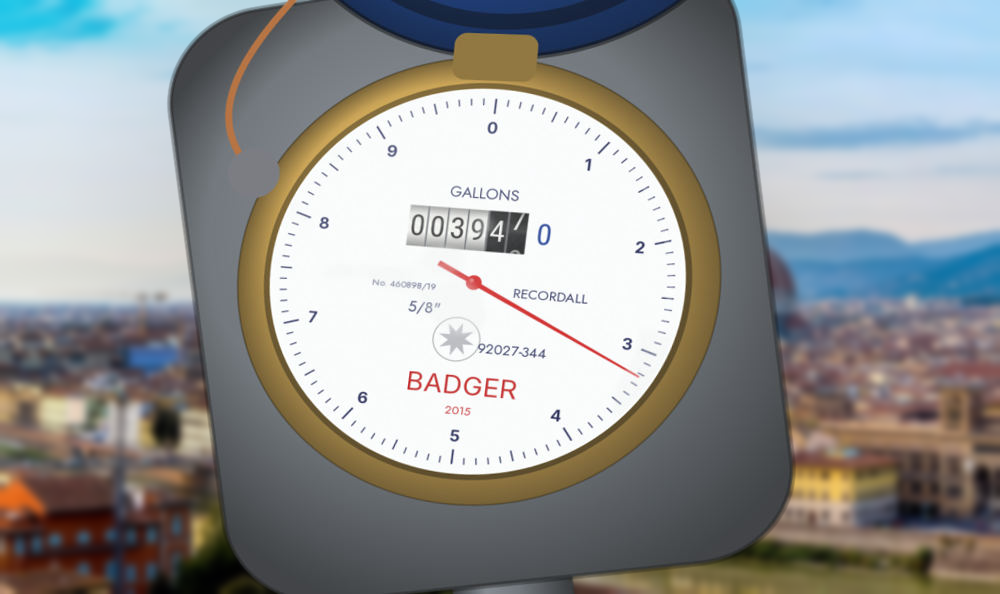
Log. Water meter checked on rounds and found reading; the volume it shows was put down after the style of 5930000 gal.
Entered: 39473.2 gal
